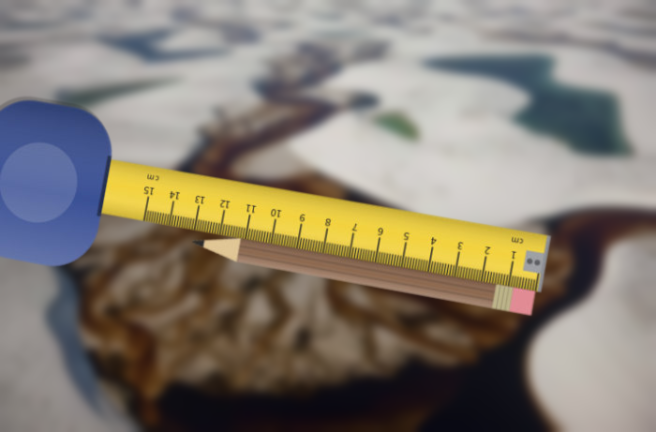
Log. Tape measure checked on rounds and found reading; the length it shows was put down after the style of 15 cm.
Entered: 13 cm
